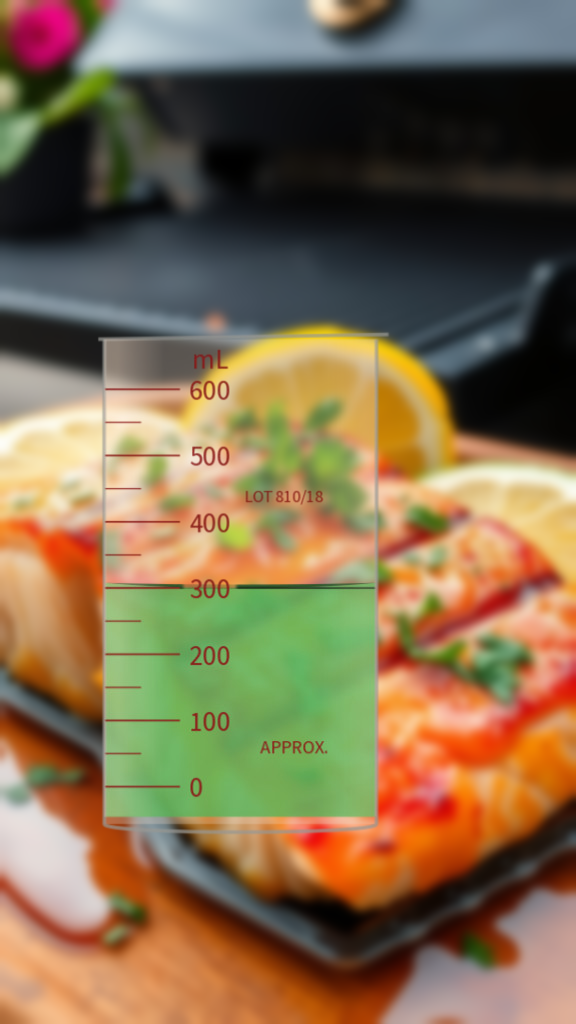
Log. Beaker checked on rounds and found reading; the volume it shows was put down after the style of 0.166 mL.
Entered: 300 mL
